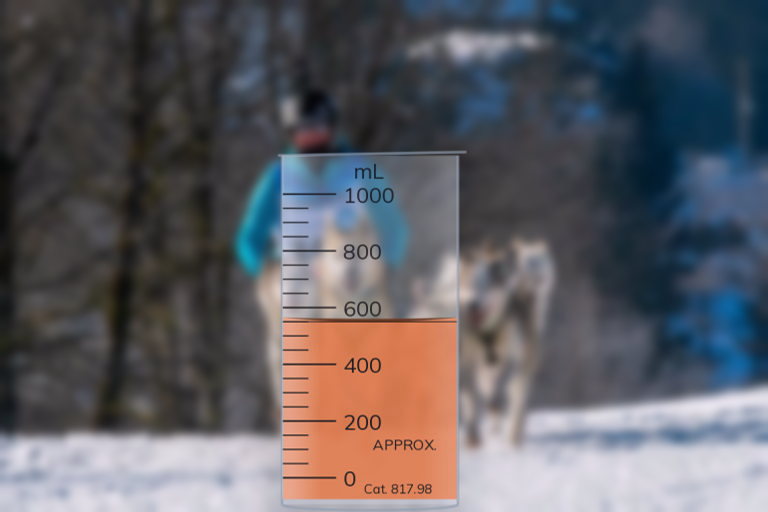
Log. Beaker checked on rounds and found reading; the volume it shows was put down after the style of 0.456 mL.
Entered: 550 mL
